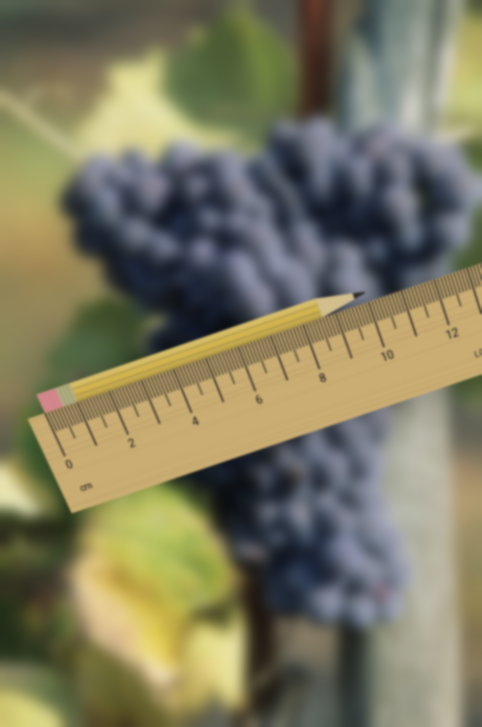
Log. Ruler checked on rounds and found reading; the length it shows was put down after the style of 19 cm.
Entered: 10 cm
